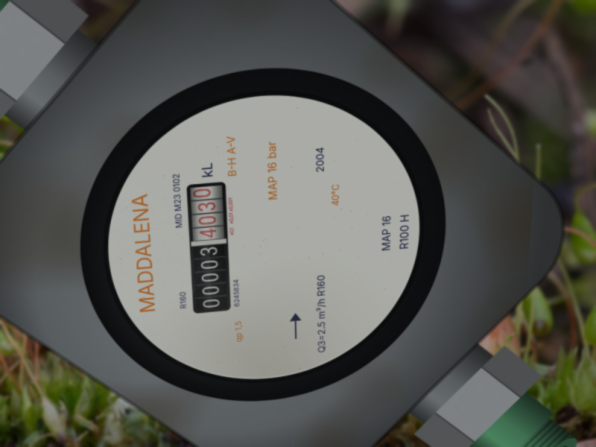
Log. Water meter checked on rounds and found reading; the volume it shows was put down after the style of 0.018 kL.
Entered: 3.4030 kL
